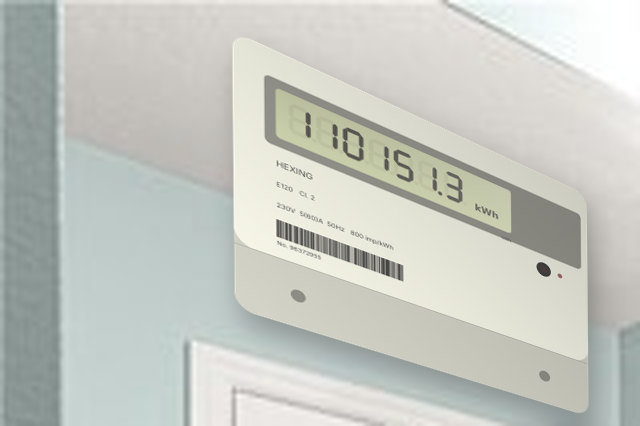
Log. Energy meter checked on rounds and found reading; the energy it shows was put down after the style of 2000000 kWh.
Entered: 110151.3 kWh
